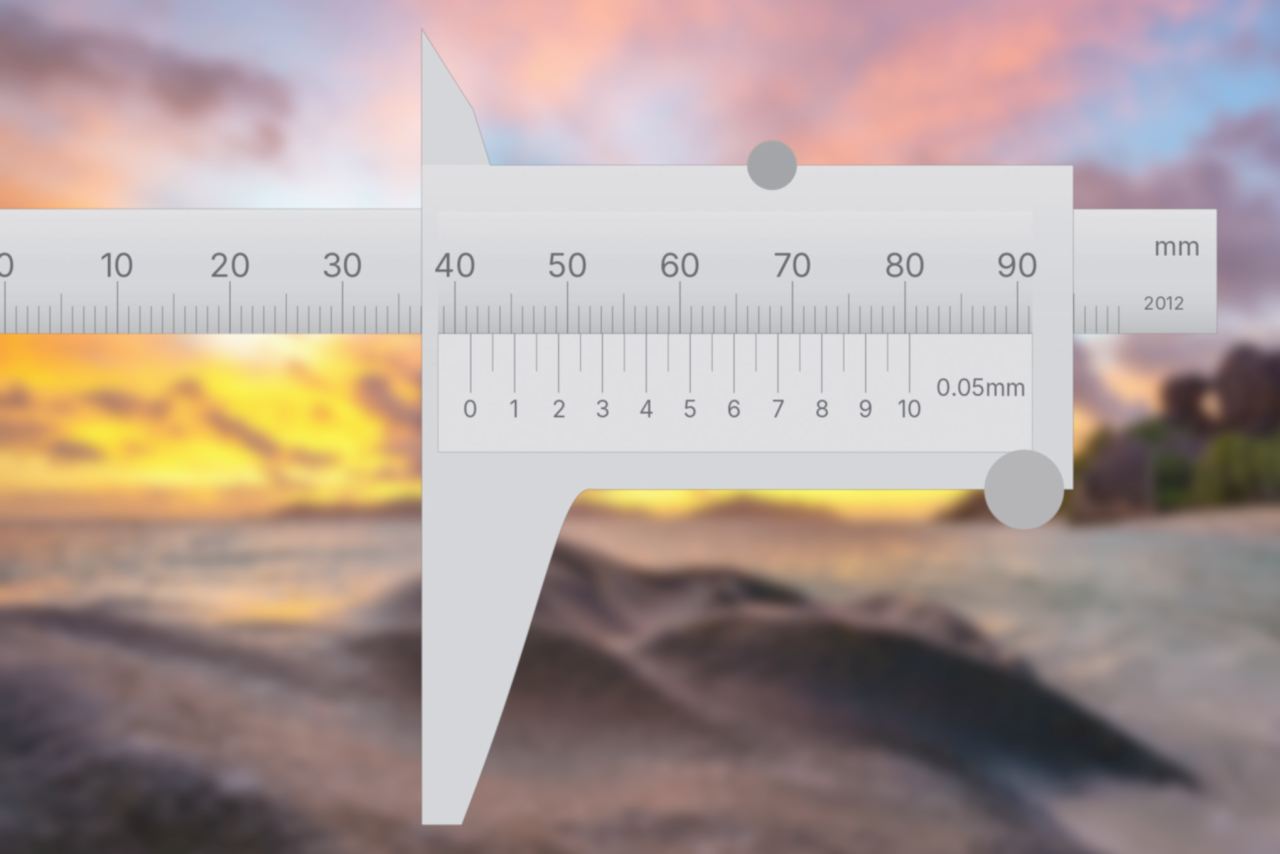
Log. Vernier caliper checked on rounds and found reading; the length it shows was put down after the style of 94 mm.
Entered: 41.4 mm
